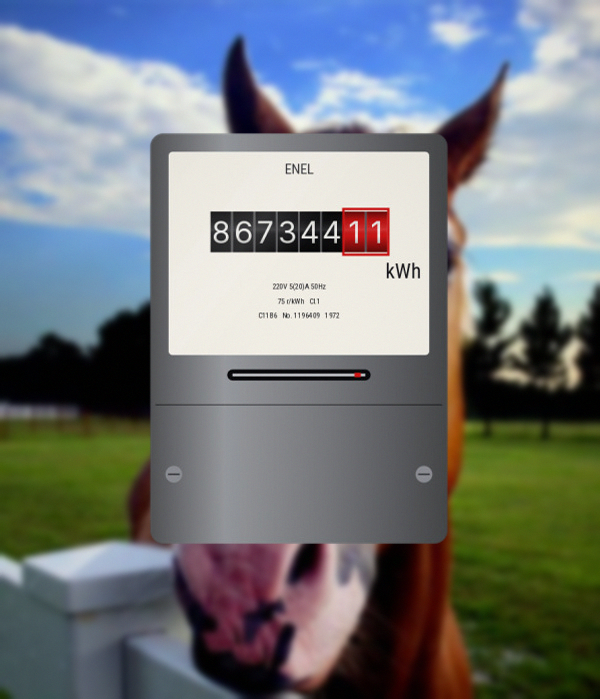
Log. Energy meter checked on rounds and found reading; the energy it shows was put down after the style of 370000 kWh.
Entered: 867344.11 kWh
